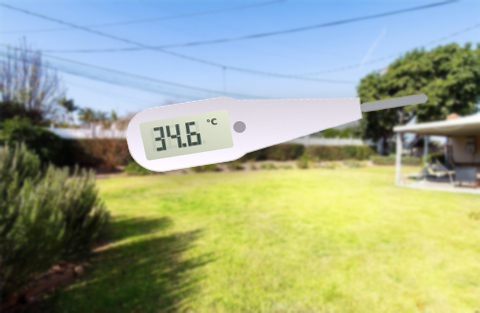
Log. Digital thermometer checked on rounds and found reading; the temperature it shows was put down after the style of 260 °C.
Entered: 34.6 °C
